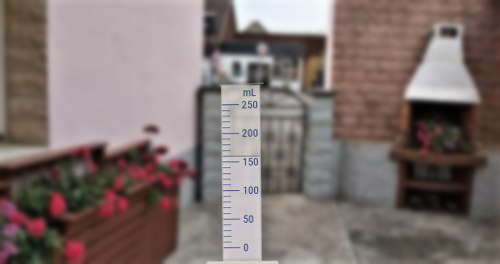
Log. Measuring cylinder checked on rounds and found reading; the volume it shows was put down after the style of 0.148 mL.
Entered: 160 mL
